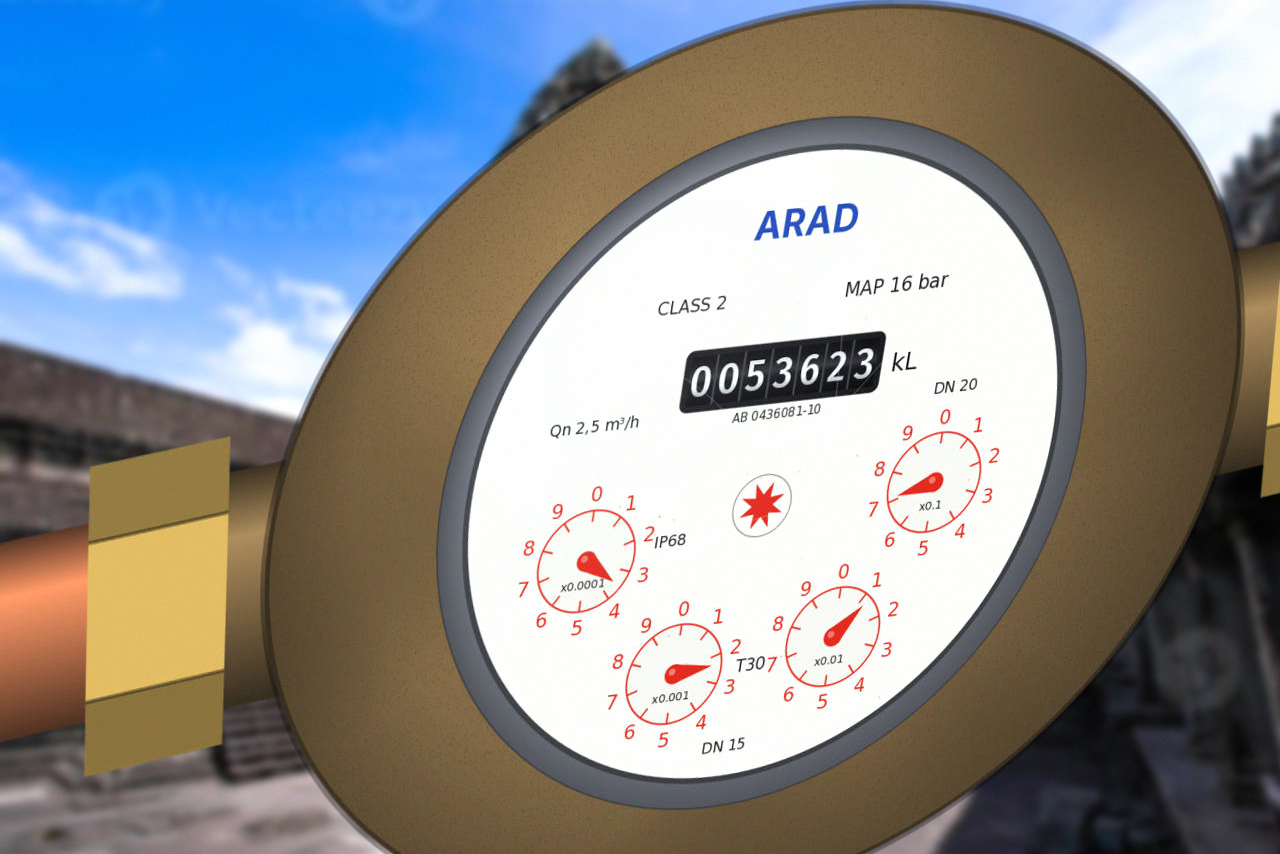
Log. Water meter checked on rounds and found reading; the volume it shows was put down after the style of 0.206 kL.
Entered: 53623.7123 kL
